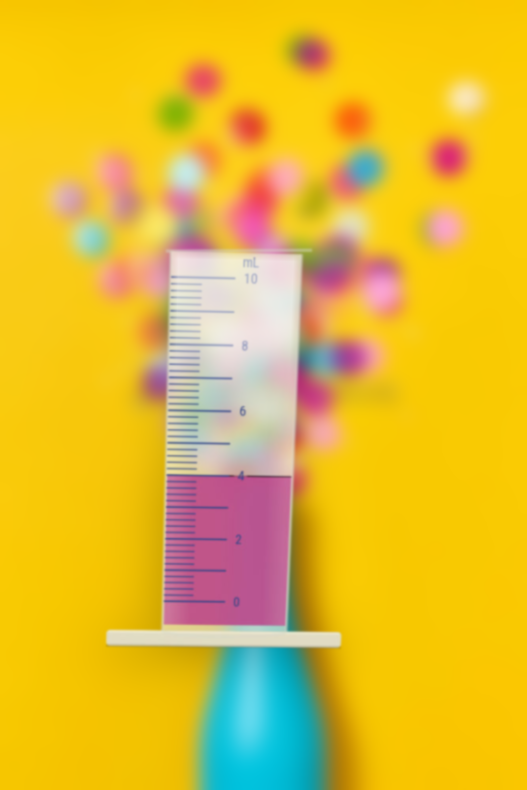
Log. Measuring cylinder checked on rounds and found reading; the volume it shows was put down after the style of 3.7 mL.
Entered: 4 mL
